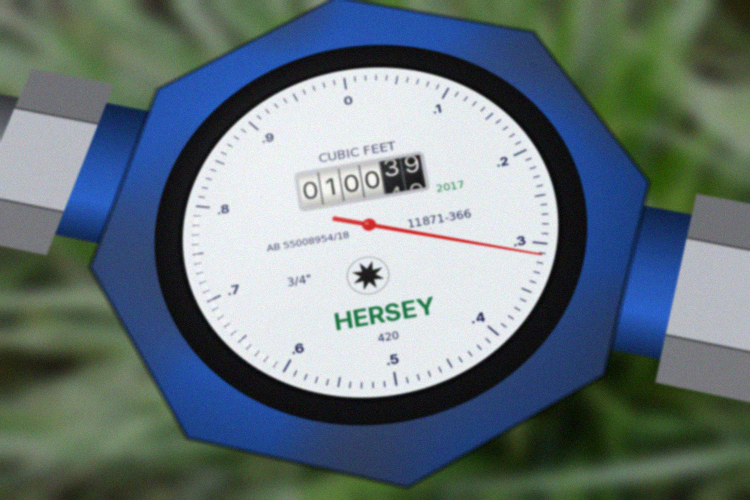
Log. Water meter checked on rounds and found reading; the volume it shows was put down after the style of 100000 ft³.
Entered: 10039.31 ft³
